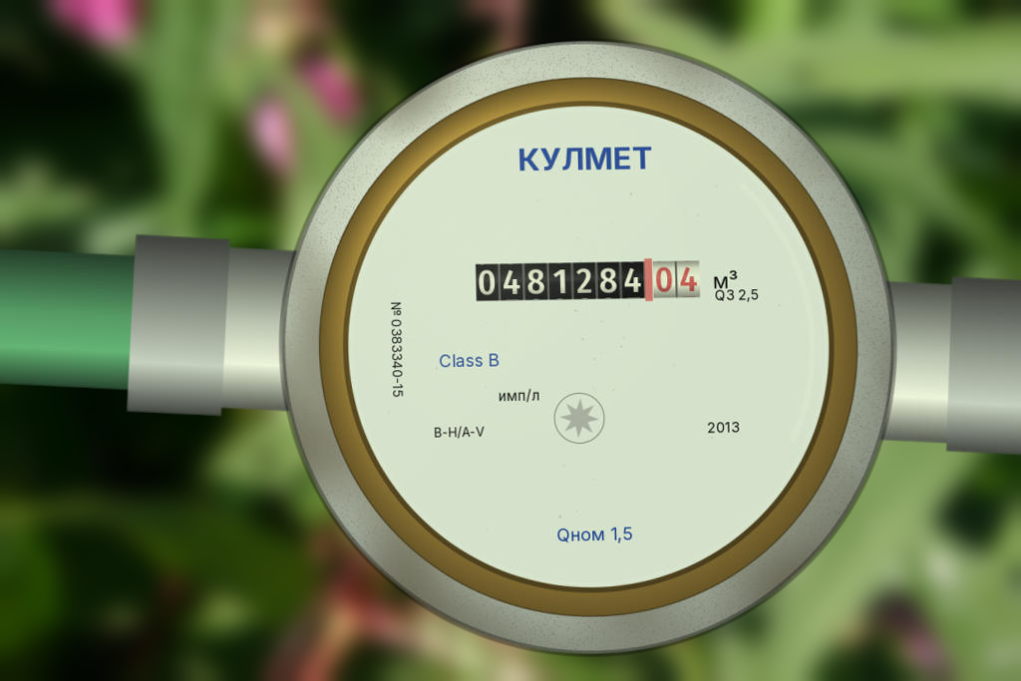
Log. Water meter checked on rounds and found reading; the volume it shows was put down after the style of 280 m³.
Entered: 481284.04 m³
